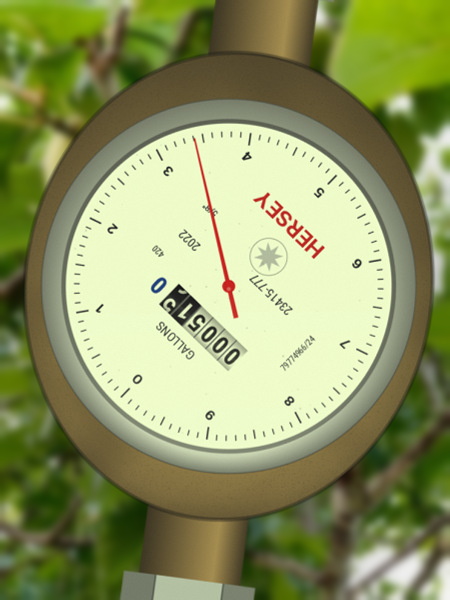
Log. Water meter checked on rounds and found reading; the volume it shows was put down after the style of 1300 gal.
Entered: 5153.4 gal
